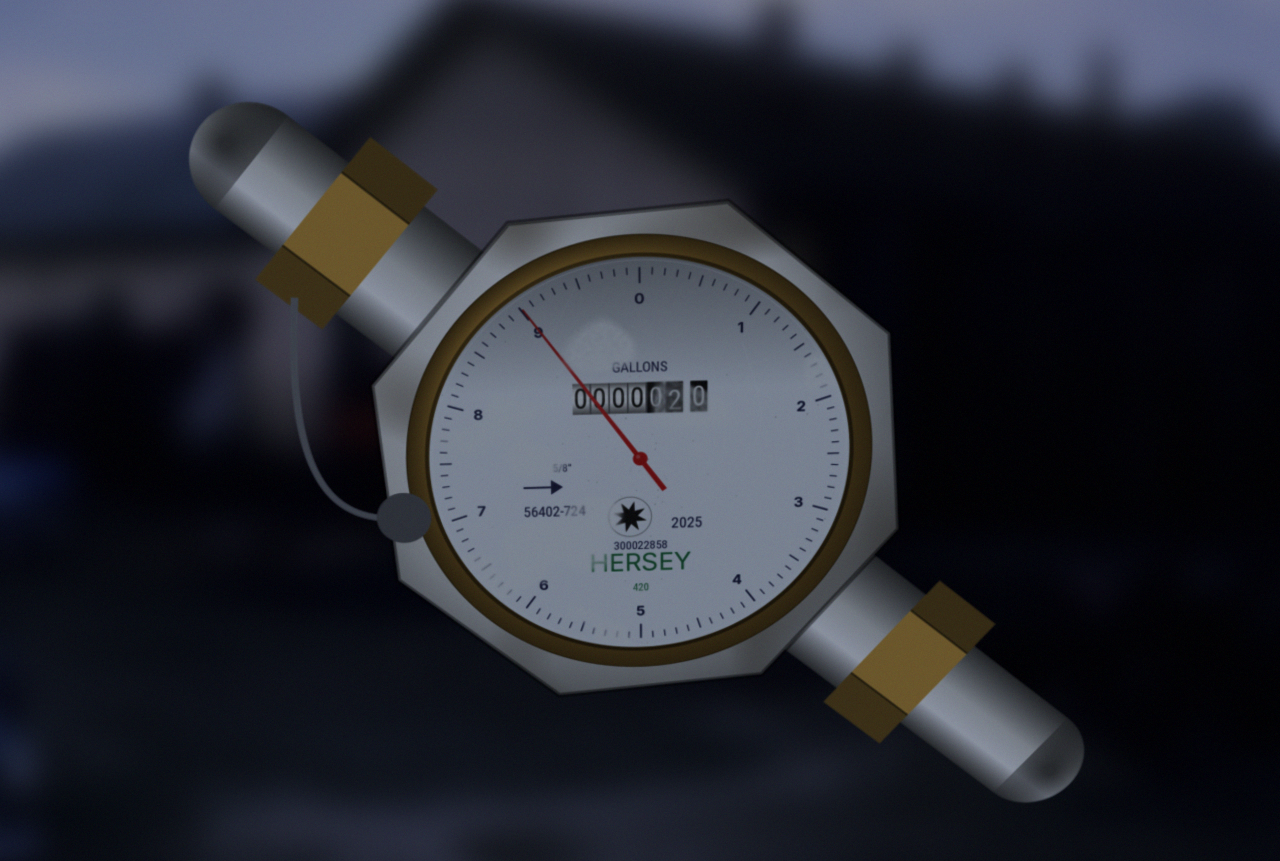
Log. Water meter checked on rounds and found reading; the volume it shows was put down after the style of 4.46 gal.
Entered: 19.0 gal
